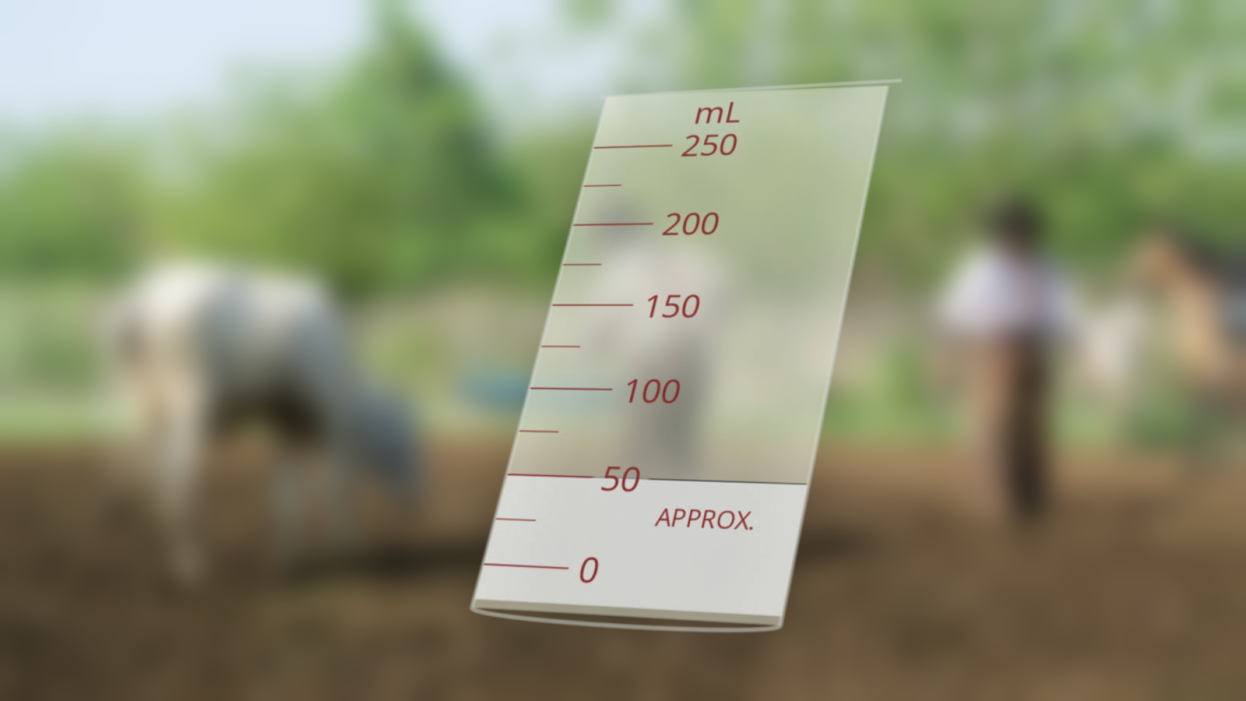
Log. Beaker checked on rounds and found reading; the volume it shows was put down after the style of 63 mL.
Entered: 50 mL
